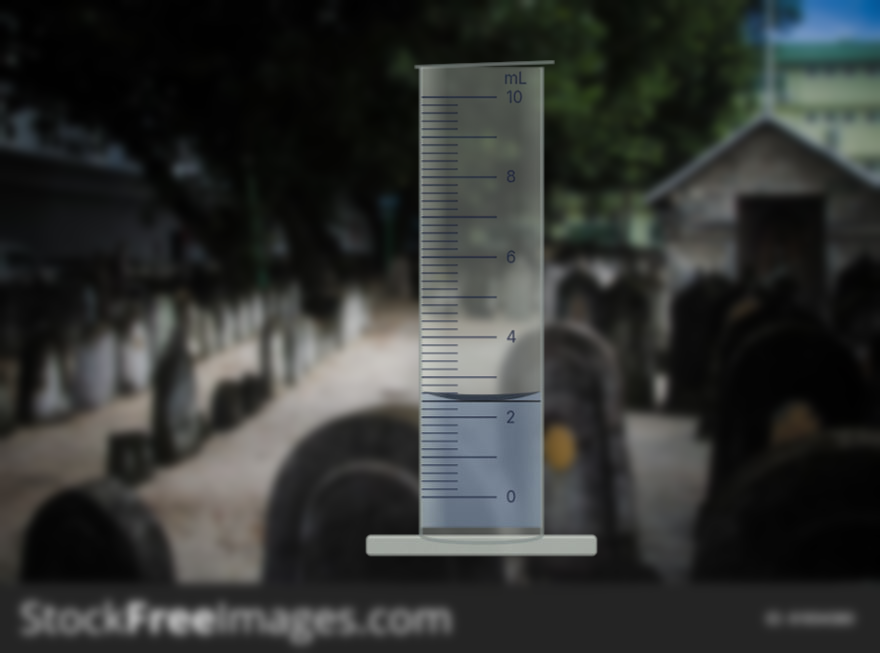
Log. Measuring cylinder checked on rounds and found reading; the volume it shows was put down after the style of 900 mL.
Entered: 2.4 mL
